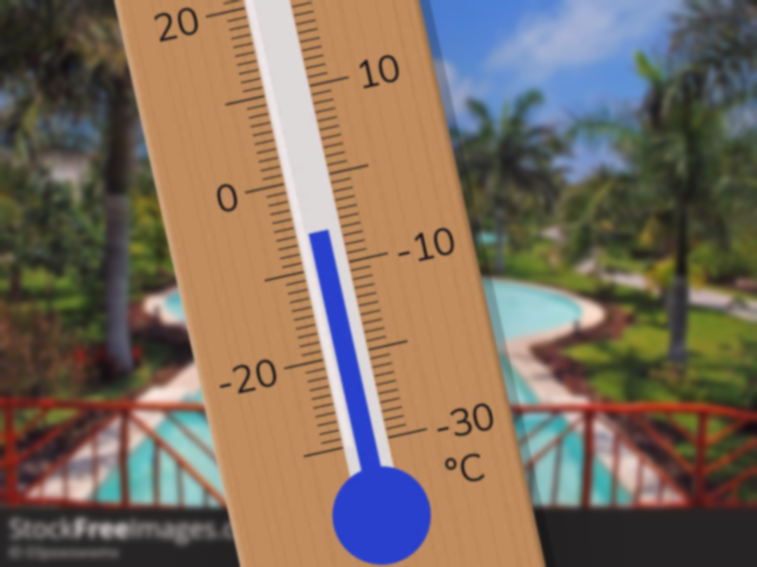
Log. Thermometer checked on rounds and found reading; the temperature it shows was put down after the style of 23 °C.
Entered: -6 °C
